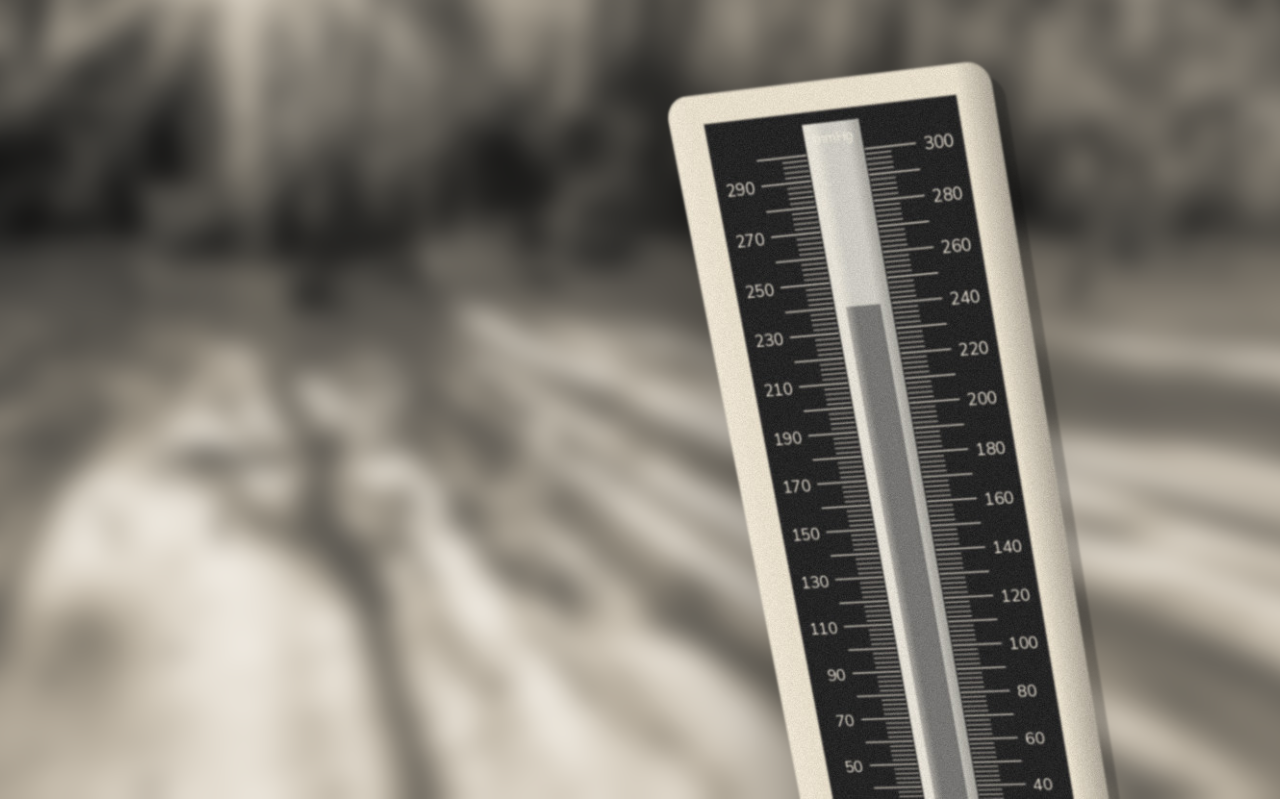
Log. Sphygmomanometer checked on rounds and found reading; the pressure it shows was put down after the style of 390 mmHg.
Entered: 240 mmHg
